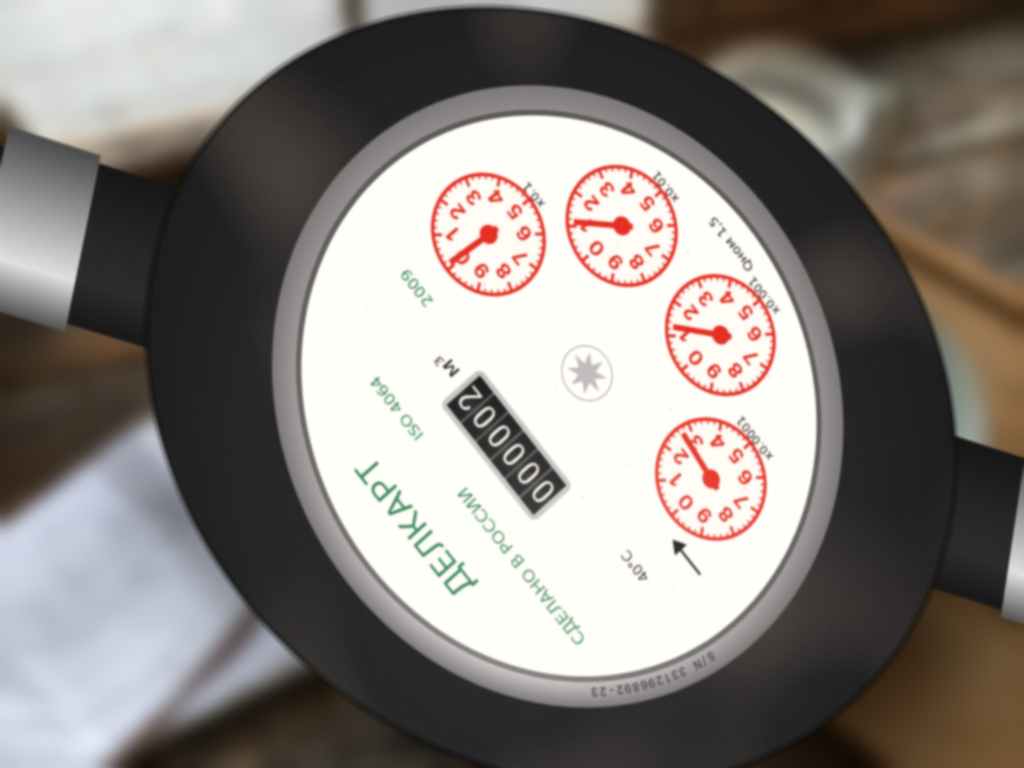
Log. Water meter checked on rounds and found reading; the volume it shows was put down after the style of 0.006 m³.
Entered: 2.0112 m³
